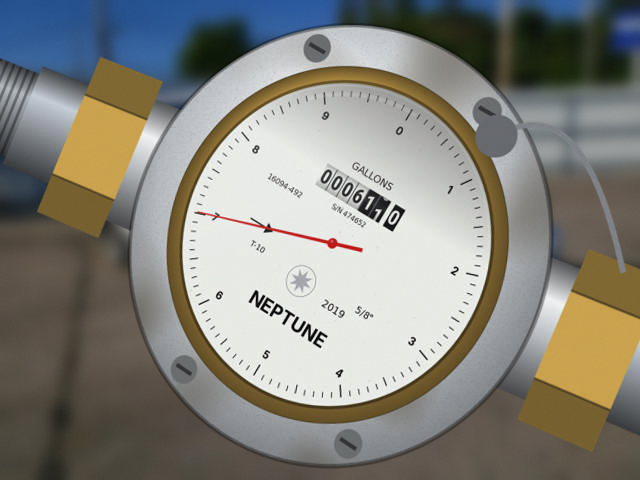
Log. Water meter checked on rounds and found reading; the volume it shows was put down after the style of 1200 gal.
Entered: 6107.0 gal
